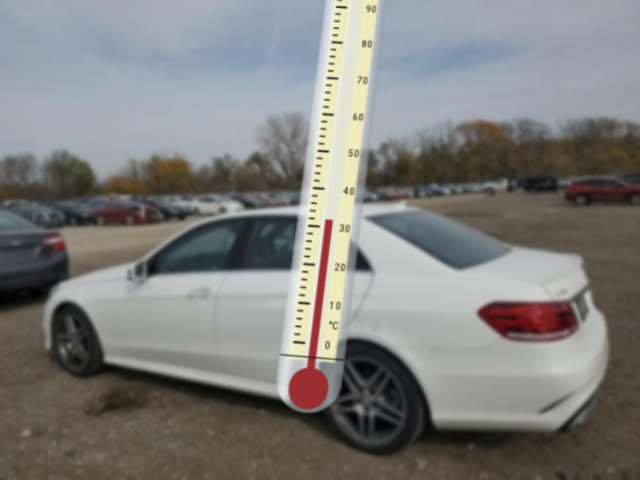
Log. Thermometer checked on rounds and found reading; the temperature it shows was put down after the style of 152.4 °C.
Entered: 32 °C
